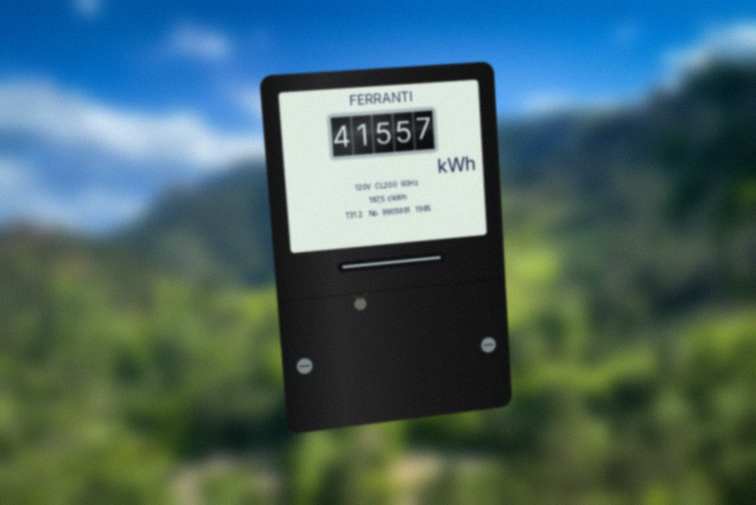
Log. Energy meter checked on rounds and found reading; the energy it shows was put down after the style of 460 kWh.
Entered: 41557 kWh
